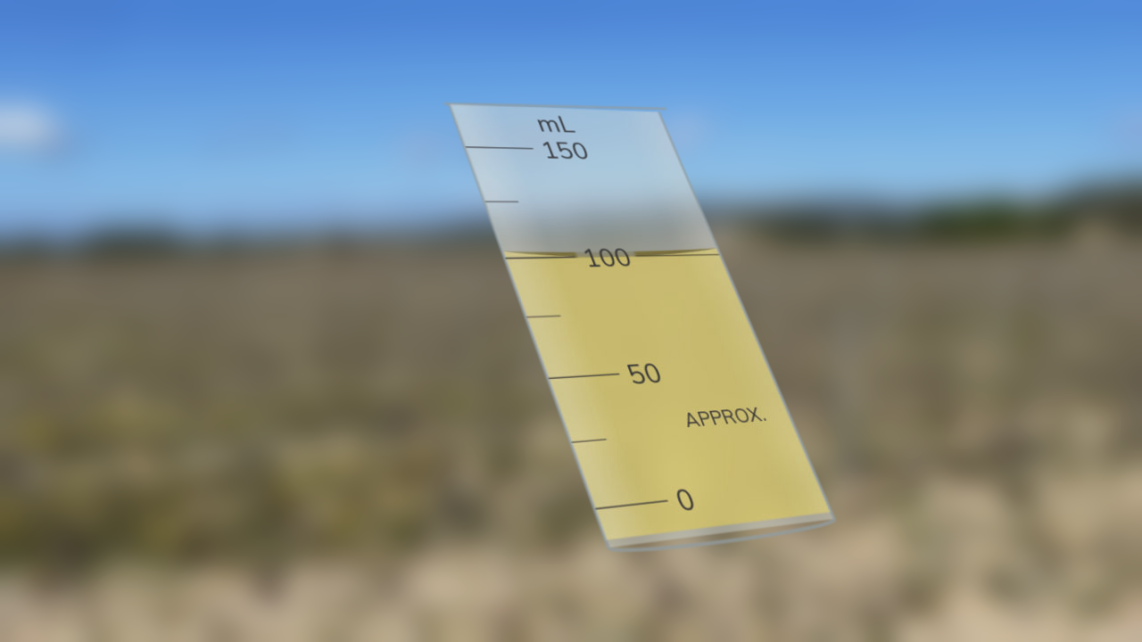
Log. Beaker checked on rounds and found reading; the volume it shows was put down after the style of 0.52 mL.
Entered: 100 mL
